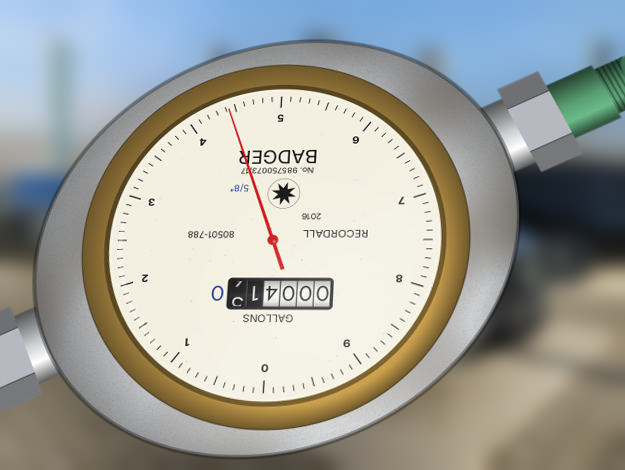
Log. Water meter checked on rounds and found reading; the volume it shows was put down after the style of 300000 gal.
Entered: 4154.4 gal
